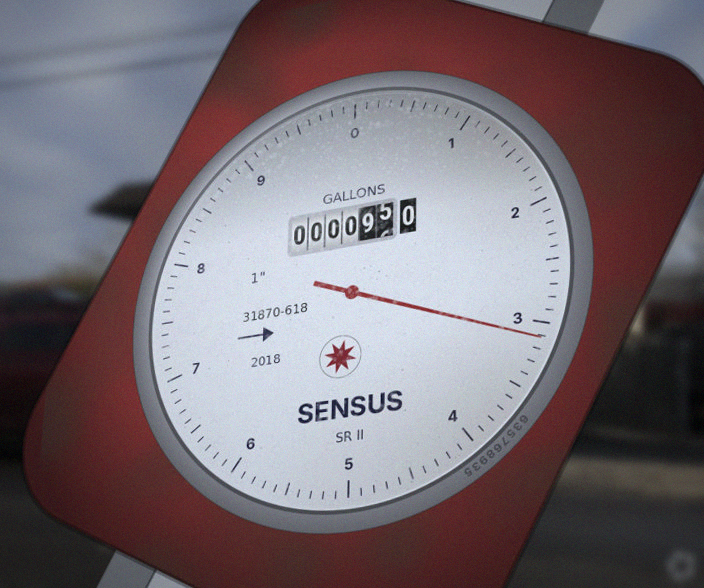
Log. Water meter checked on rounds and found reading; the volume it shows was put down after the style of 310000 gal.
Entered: 953.1 gal
